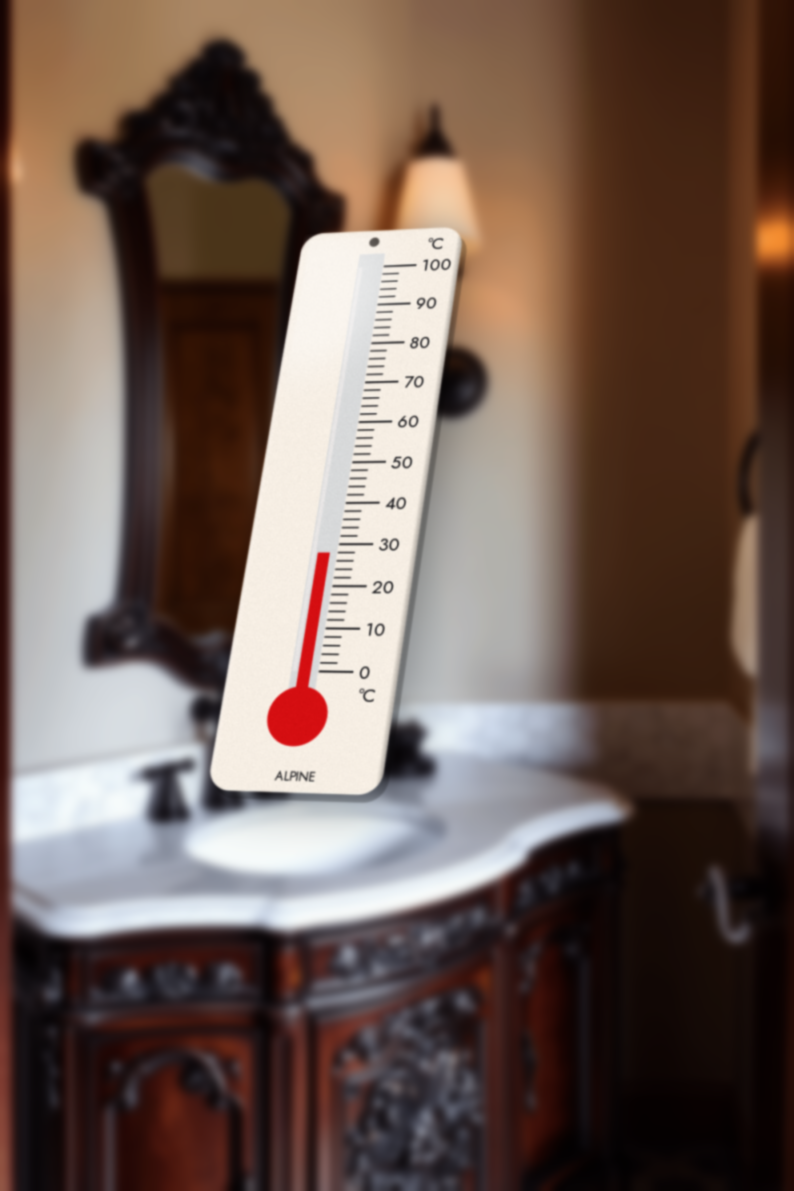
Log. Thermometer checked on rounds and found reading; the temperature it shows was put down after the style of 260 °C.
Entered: 28 °C
